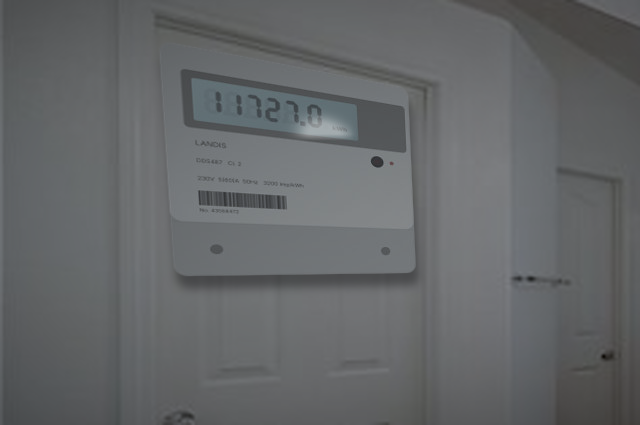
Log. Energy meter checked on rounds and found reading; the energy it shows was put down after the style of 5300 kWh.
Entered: 11727.0 kWh
